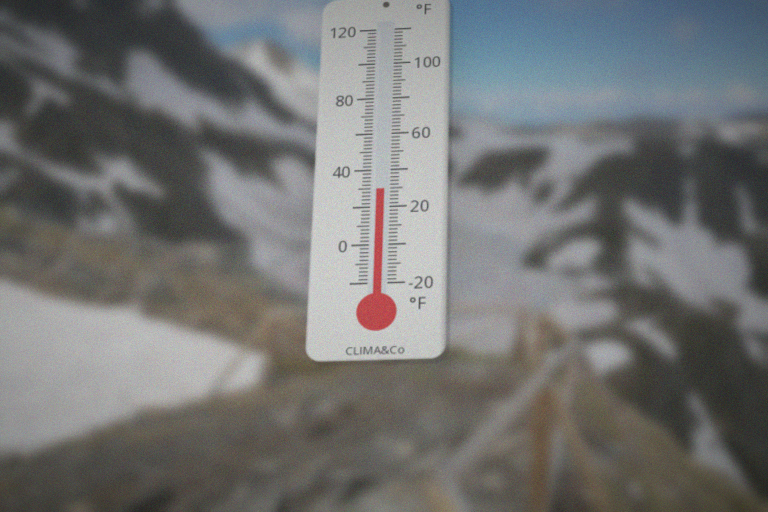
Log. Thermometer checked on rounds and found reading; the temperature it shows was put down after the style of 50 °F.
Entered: 30 °F
